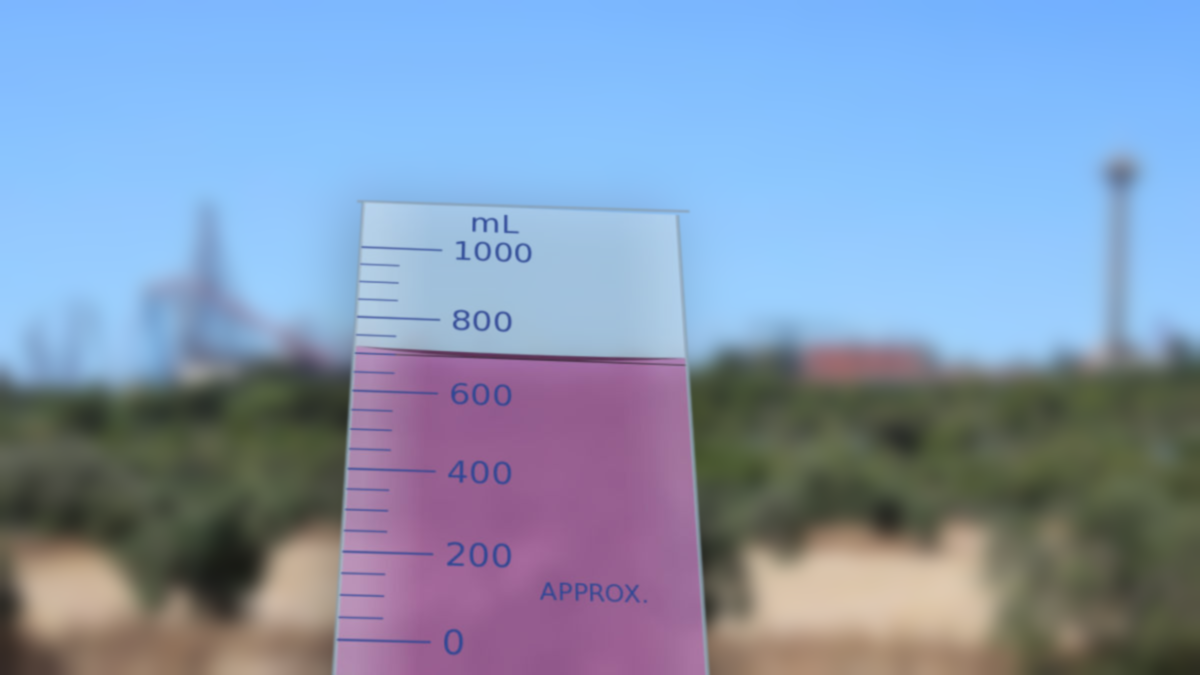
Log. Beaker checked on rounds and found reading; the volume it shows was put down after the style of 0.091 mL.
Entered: 700 mL
